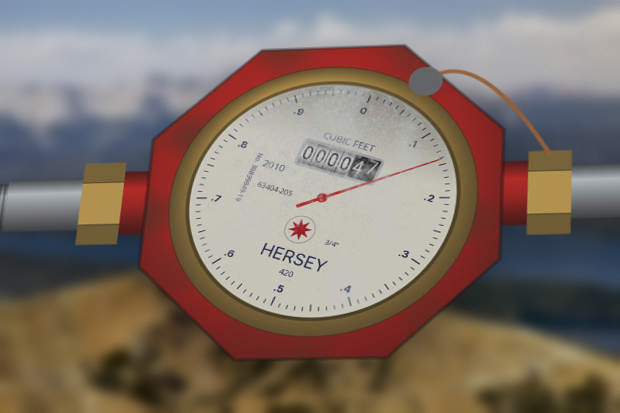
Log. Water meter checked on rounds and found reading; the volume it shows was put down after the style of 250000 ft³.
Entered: 47.14 ft³
